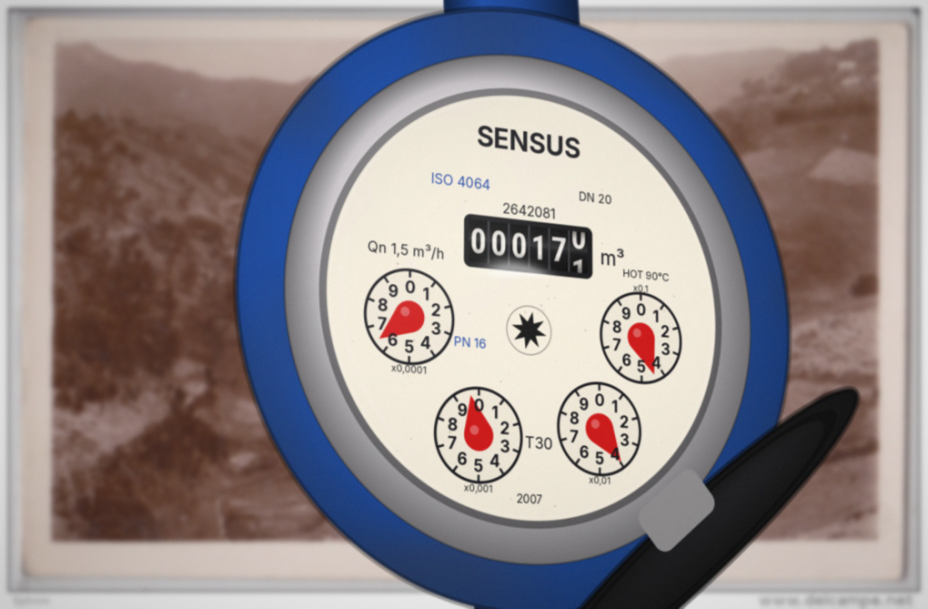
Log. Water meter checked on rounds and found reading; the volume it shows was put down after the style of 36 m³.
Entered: 170.4396 m³
